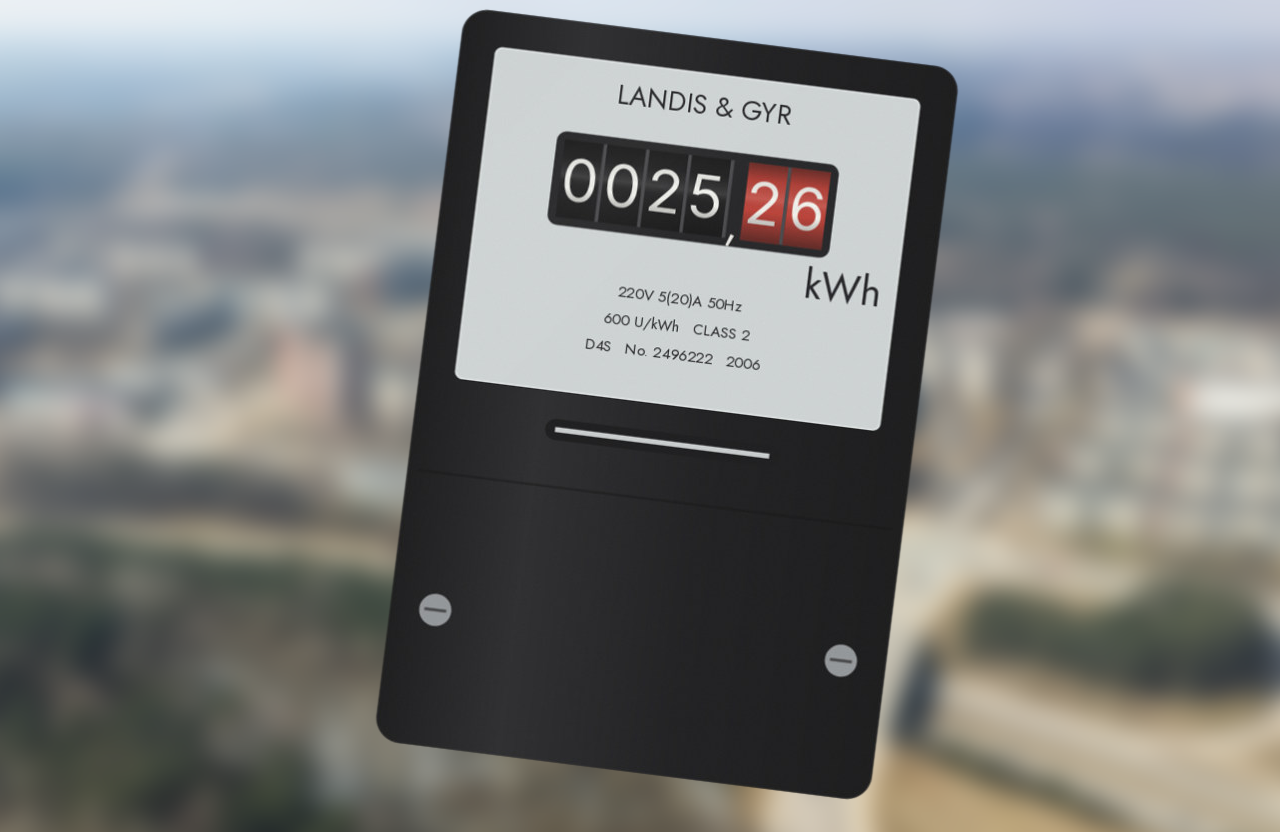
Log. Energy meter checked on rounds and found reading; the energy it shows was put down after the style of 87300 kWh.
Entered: 25.26 kWh
